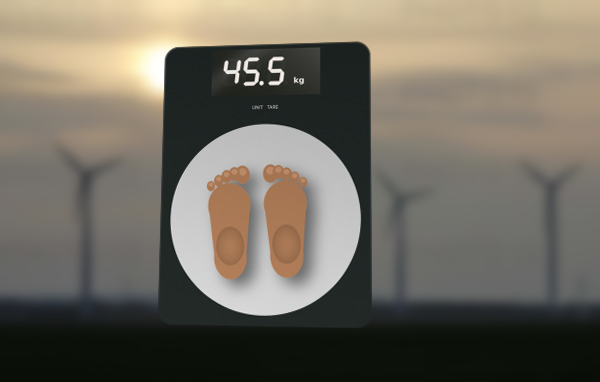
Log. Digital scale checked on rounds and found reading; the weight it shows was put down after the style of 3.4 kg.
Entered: 45.5 kg
